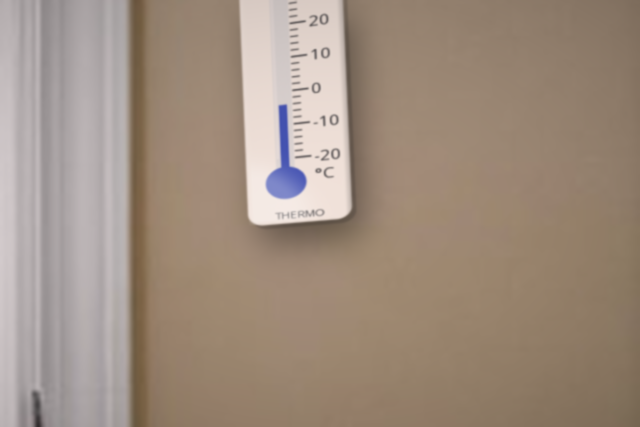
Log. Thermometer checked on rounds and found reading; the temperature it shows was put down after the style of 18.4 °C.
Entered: -4 °C
